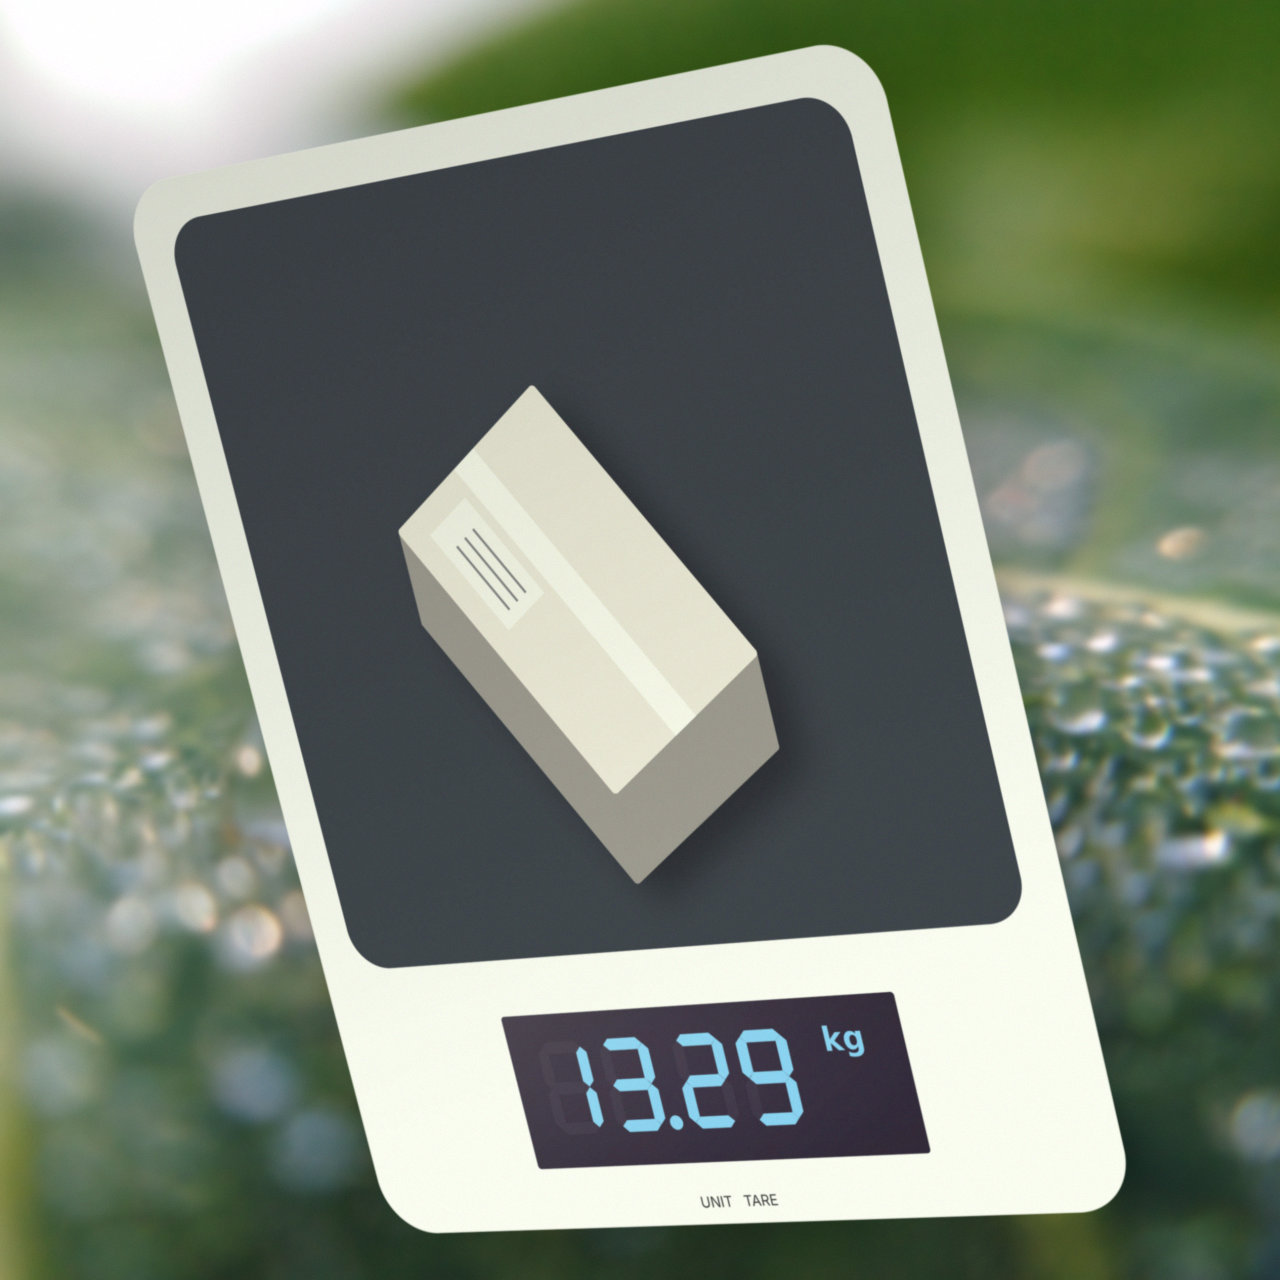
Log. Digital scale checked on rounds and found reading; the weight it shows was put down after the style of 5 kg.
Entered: 13.29 kg
